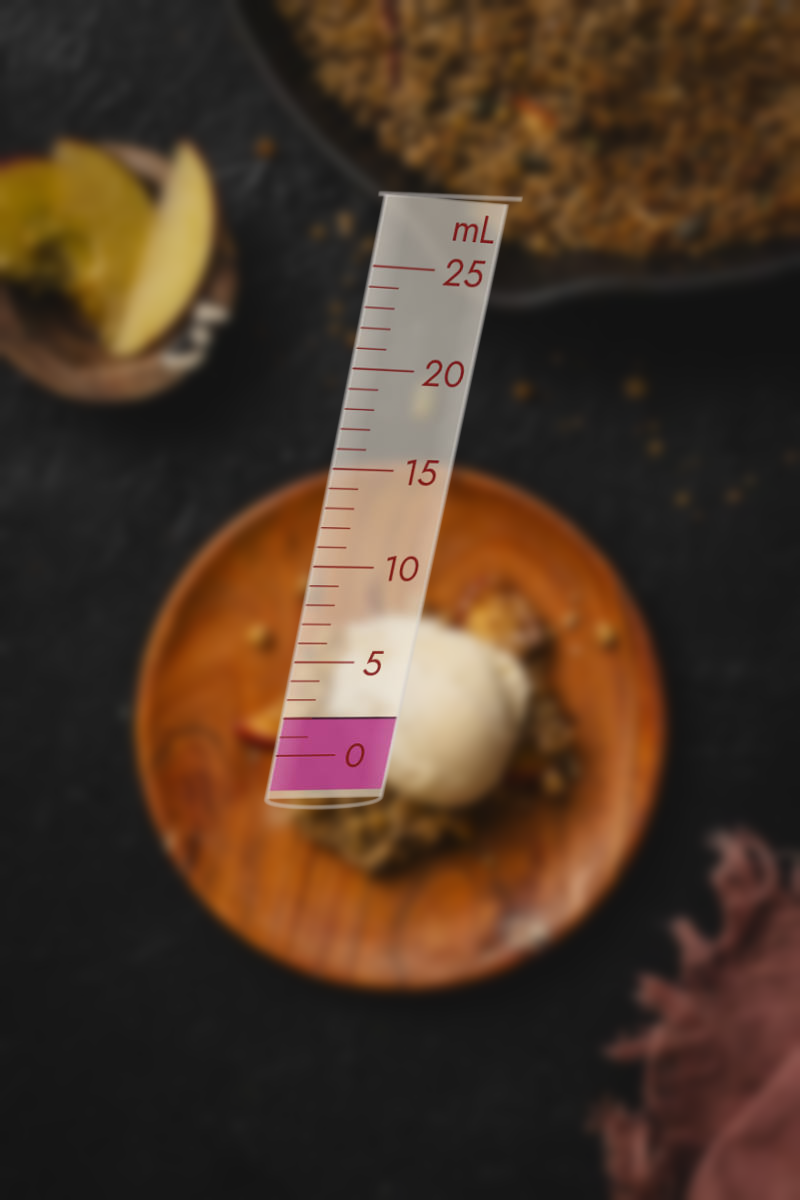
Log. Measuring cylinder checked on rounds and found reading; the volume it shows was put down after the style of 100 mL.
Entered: 2 mL
